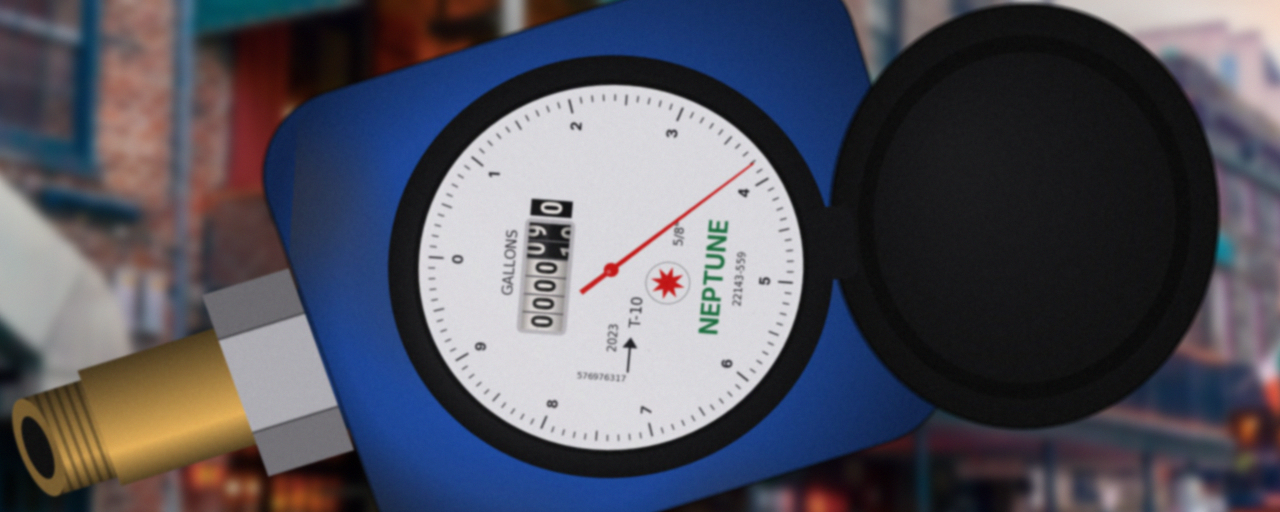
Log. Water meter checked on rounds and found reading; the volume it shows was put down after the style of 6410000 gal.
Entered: 93.8 gal
